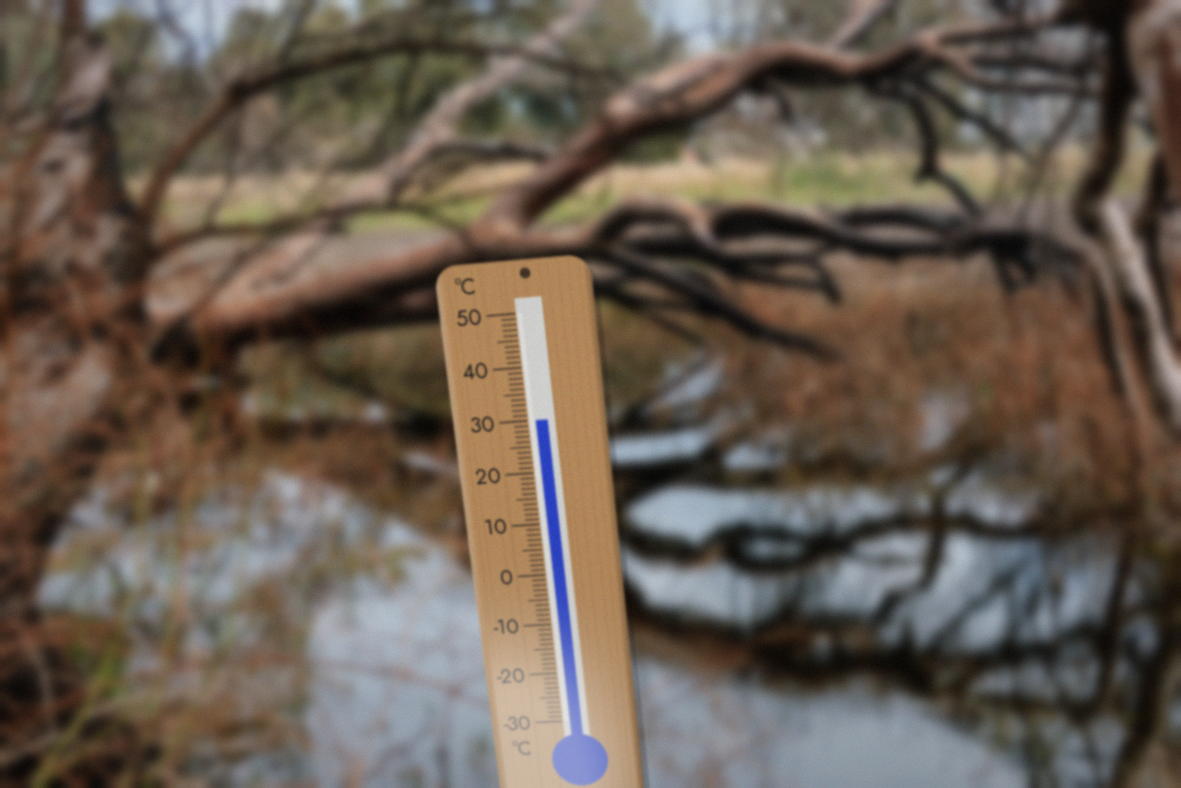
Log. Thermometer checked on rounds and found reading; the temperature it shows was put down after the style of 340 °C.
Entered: 30 °C
